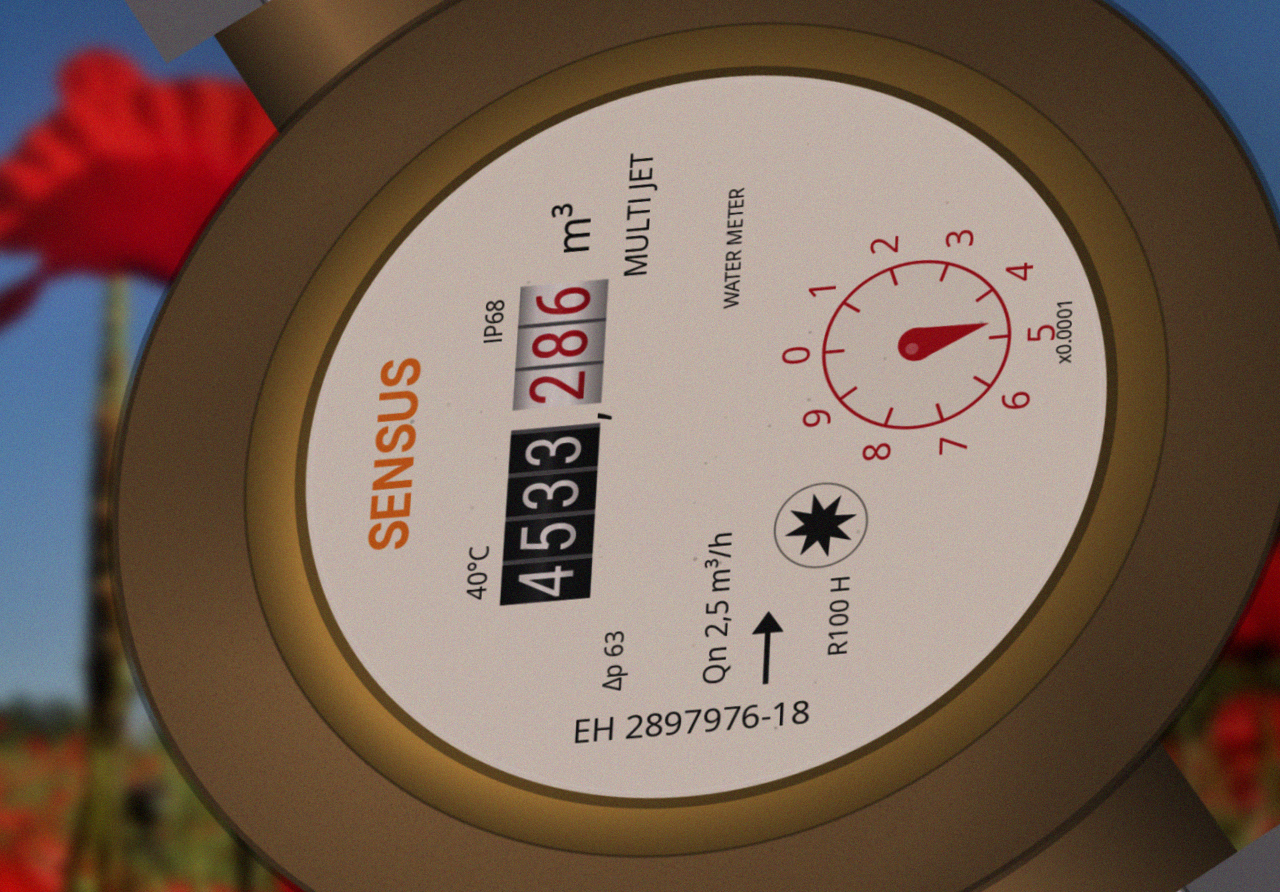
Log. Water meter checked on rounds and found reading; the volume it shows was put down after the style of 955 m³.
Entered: 4533.2864 m³
